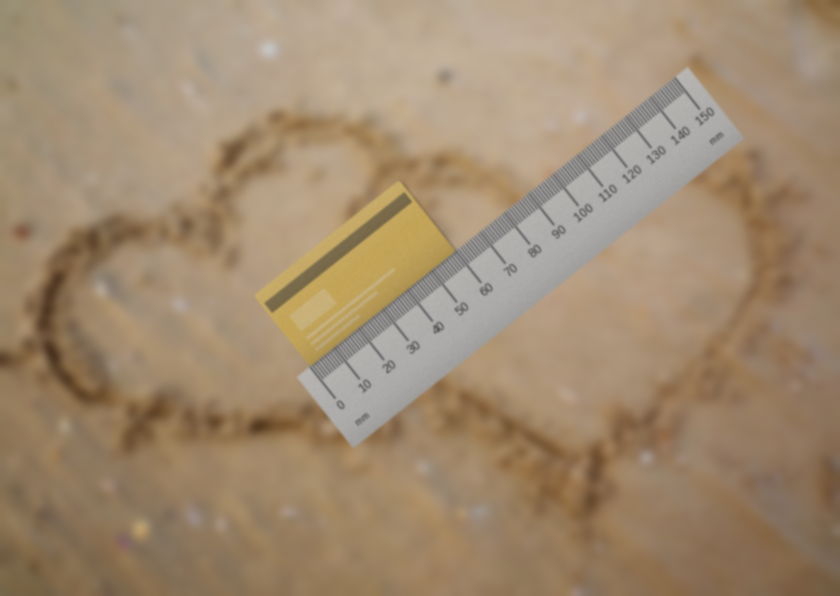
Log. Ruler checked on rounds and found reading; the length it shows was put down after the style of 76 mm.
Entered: 60 mm
